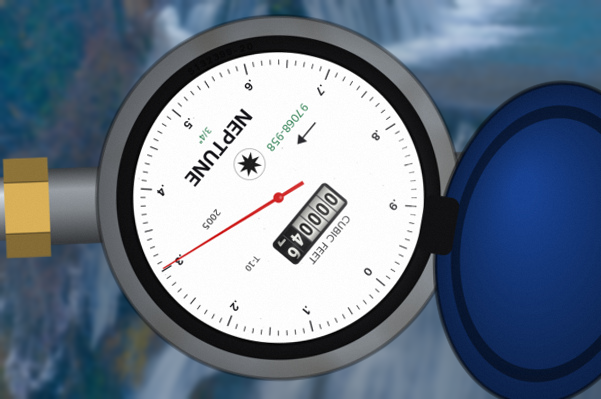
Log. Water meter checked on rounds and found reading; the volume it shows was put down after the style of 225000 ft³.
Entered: 46.30 ft³
